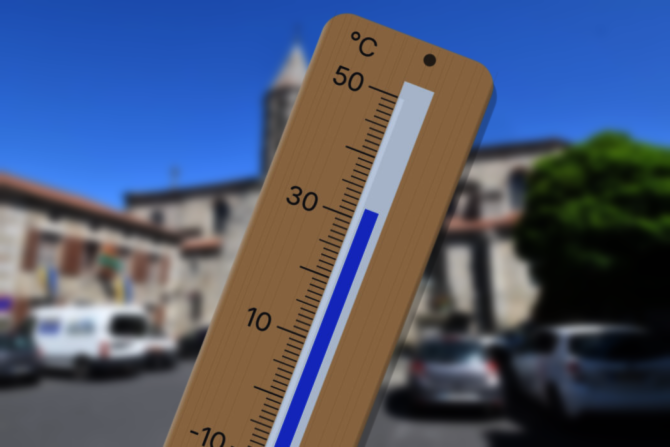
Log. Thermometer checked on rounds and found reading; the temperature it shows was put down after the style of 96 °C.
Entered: 32 °C
